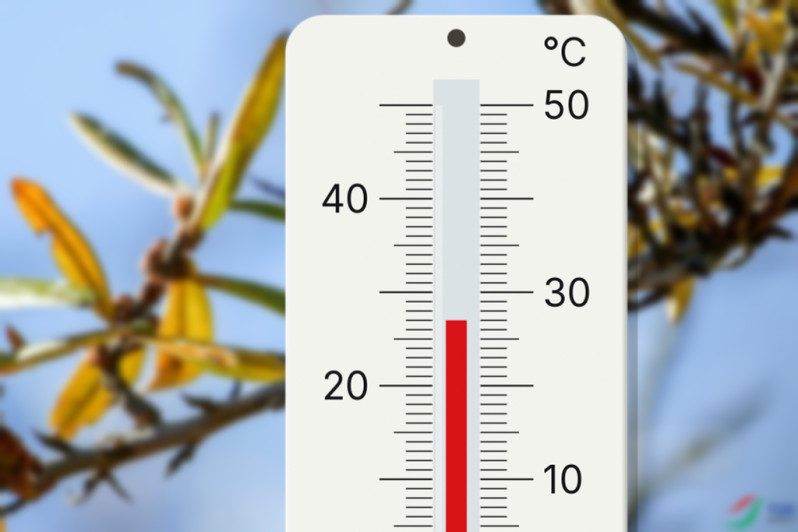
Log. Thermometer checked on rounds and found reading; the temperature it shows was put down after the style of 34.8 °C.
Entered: 27 °C
